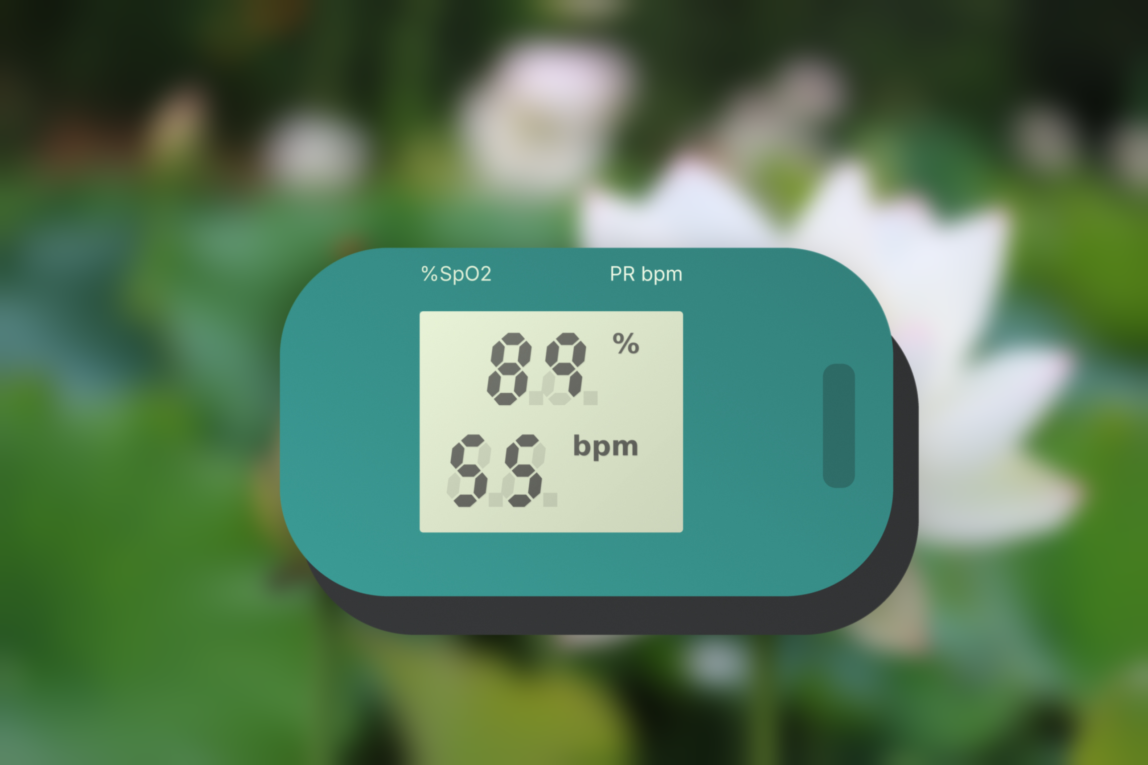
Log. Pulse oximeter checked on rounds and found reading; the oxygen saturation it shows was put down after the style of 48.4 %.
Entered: 89 %
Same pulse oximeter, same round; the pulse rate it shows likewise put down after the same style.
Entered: 55 bpm
